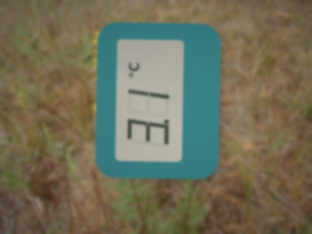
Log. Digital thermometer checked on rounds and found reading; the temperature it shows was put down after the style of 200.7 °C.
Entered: 3.1 °C
